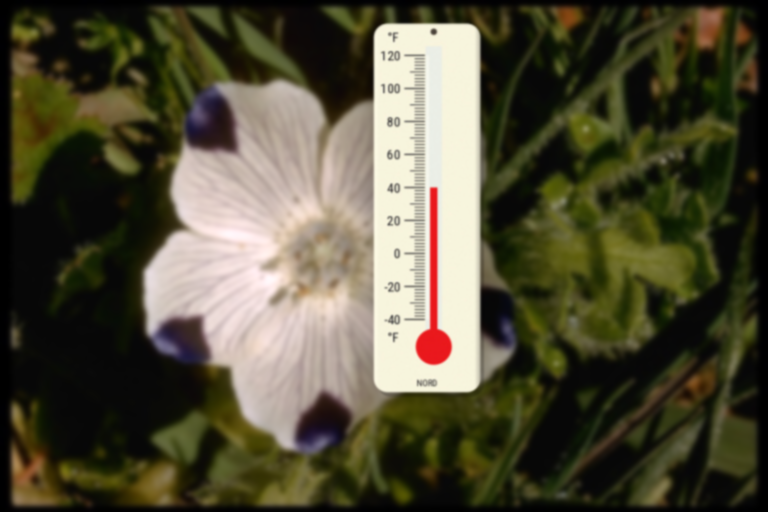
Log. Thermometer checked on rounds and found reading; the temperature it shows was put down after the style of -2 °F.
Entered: 40 °F
